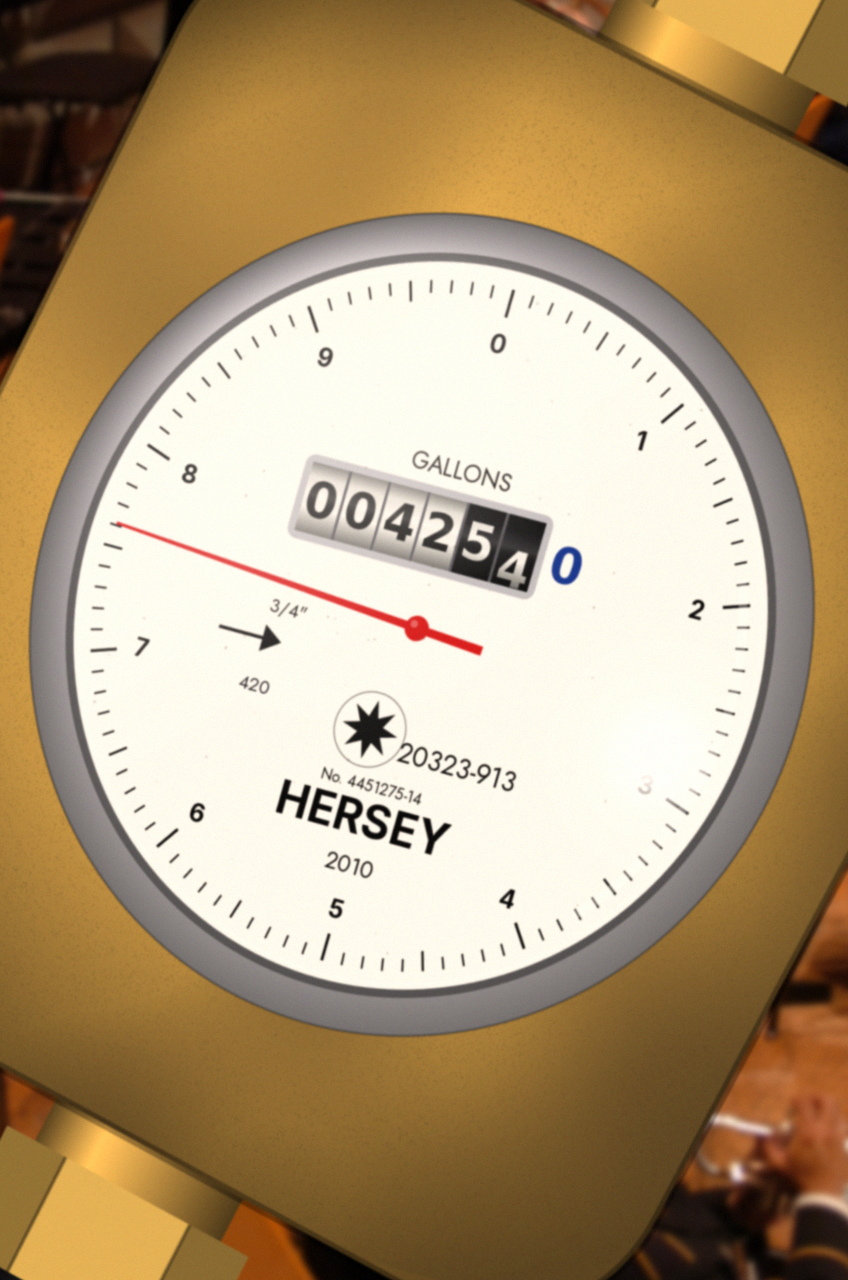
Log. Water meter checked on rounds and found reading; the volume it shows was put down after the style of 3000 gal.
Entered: 42537.6 gal
